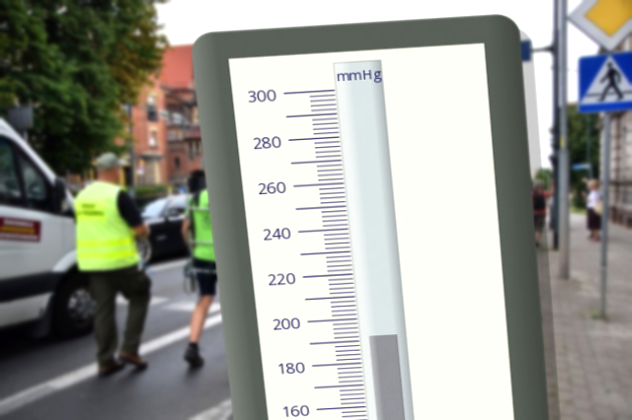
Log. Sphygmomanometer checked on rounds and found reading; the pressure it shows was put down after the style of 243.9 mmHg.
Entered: 192 mmHg
